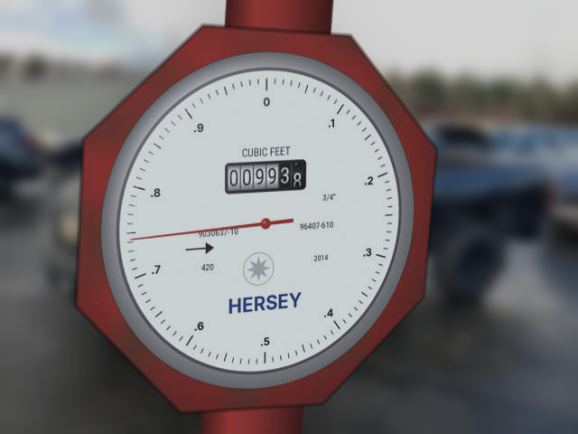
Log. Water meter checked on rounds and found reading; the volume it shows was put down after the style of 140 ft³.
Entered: 9937.74 ft³
